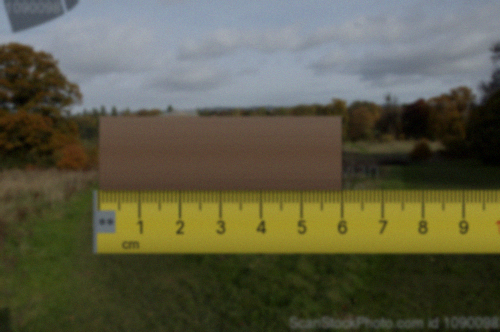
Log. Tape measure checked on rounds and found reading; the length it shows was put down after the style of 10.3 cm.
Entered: 6 cm
